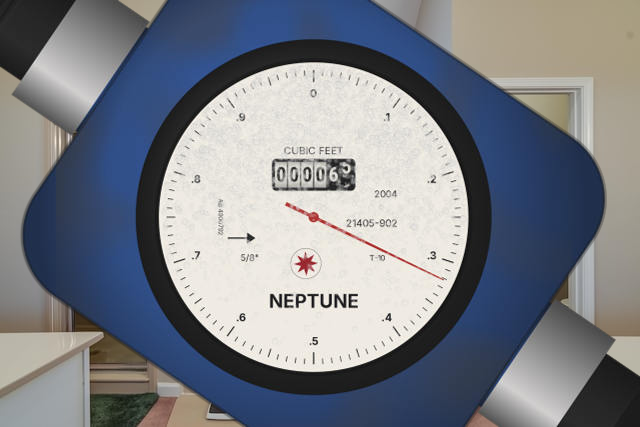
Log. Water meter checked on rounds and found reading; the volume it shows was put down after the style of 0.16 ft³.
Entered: 65.32 ft³
